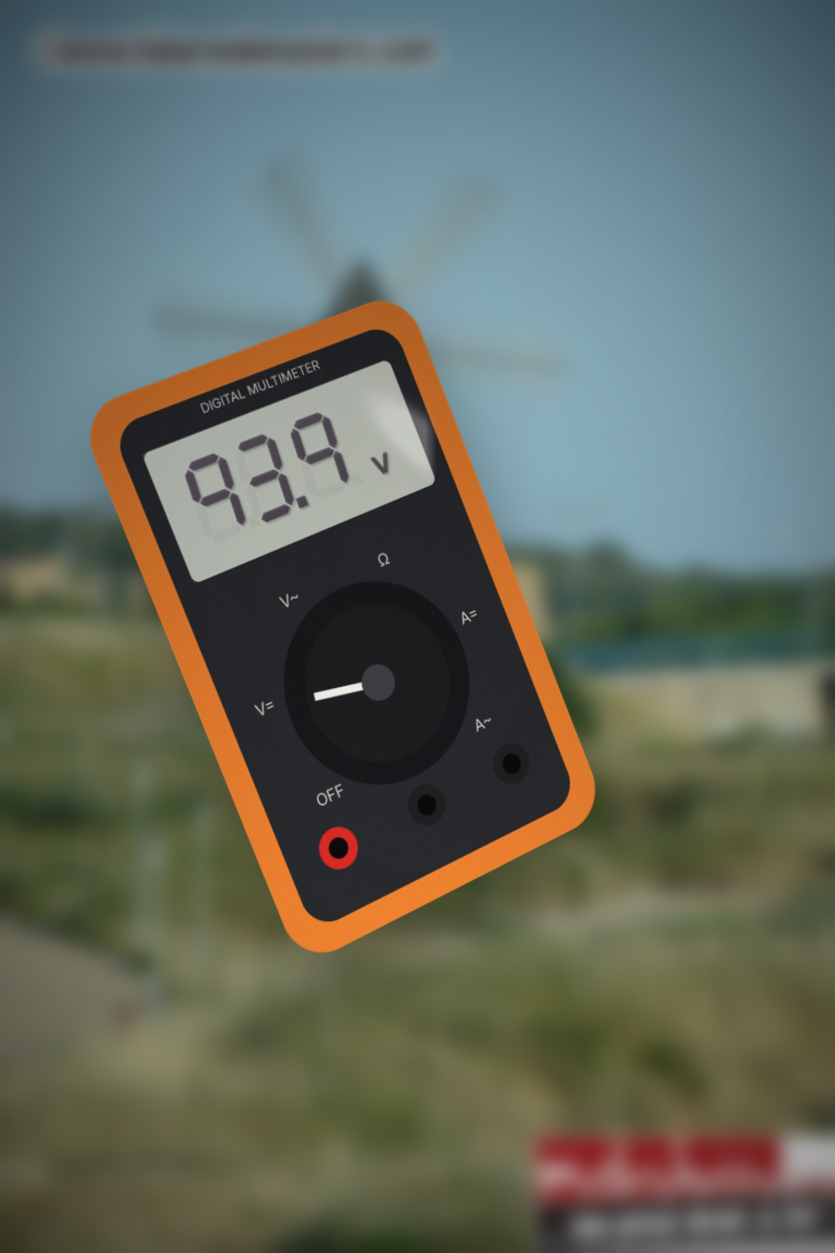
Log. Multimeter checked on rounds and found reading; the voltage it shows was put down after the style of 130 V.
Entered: 93.9 V
